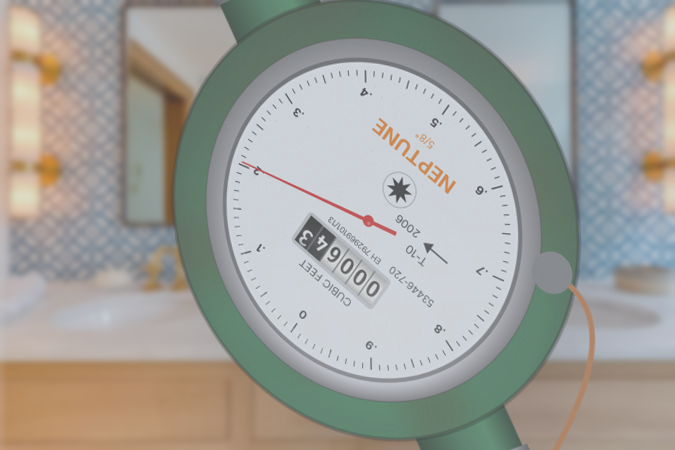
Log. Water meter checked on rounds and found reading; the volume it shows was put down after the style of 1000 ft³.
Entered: 643.20 ft³
